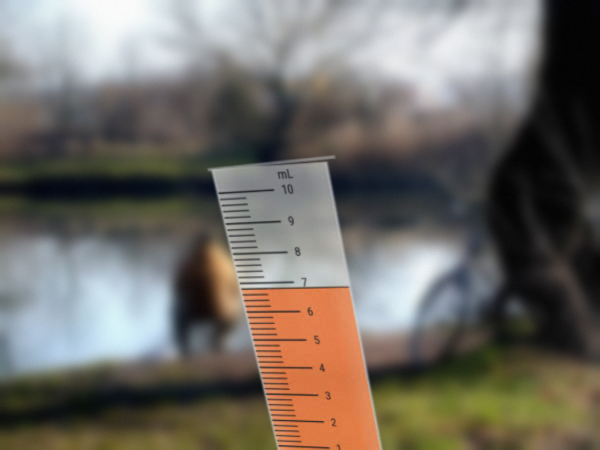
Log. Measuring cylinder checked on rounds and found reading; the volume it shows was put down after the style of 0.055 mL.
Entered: 6.8 mL
